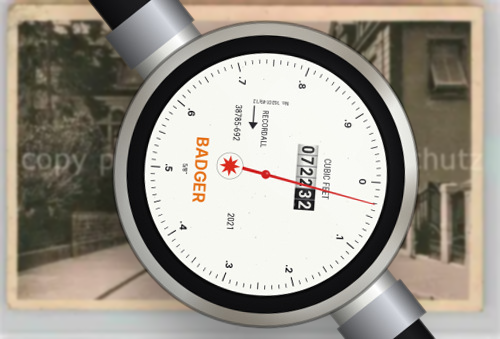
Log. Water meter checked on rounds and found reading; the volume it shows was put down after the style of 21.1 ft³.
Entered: 72232.03 ft³
